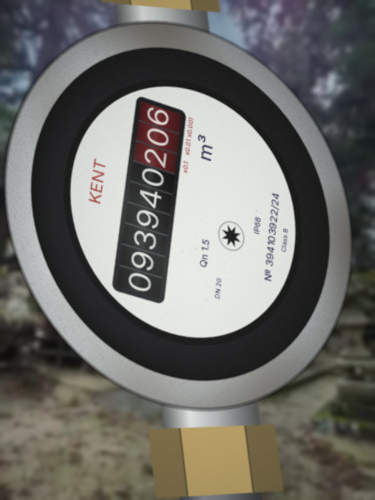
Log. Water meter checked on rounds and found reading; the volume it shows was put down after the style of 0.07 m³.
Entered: 93940.206 m³
